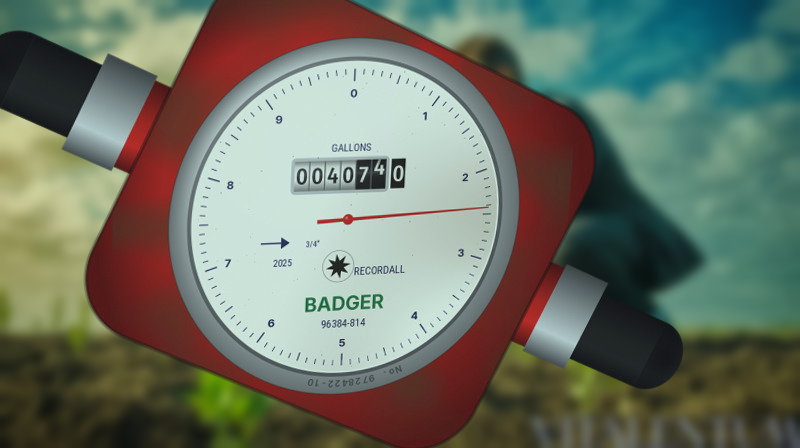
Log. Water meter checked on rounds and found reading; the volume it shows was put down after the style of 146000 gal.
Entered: 40742.4 gal
